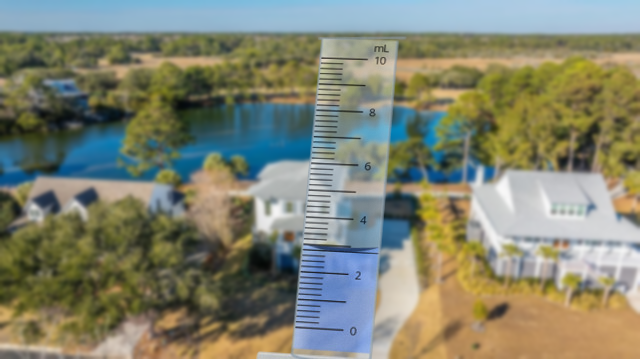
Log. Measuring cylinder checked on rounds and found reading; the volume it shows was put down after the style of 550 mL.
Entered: 2.8 mL
